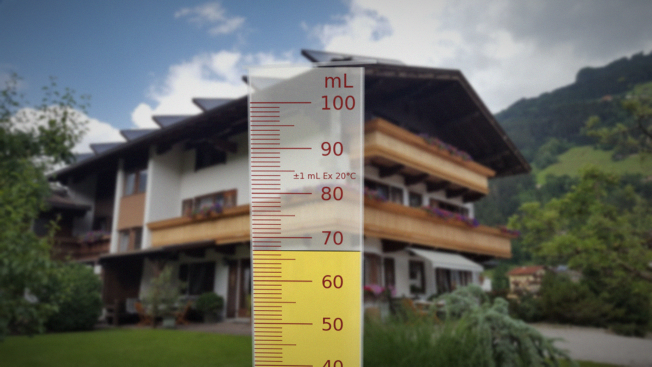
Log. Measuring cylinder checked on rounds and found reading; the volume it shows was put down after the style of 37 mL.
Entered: 67 mL
